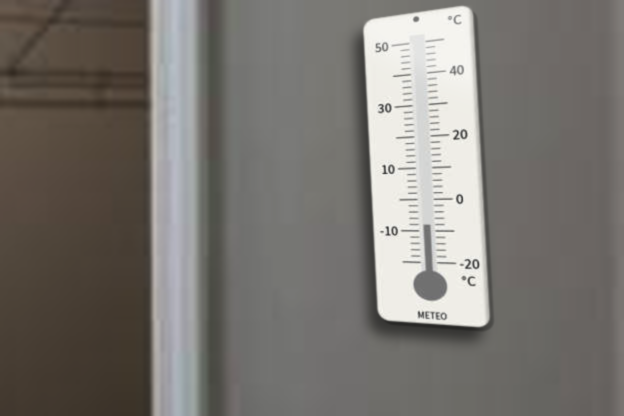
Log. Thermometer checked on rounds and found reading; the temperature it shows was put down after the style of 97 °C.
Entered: -8 °C
